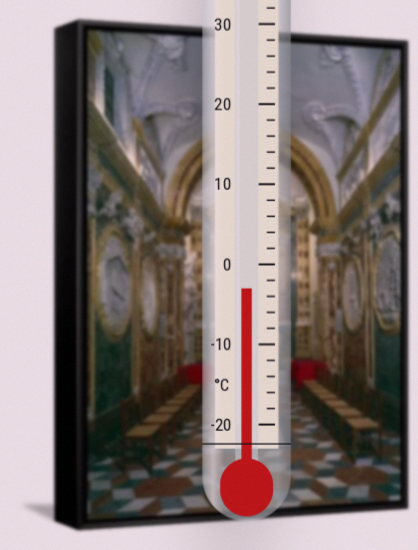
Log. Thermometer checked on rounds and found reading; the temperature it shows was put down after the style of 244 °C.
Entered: -3 °C
